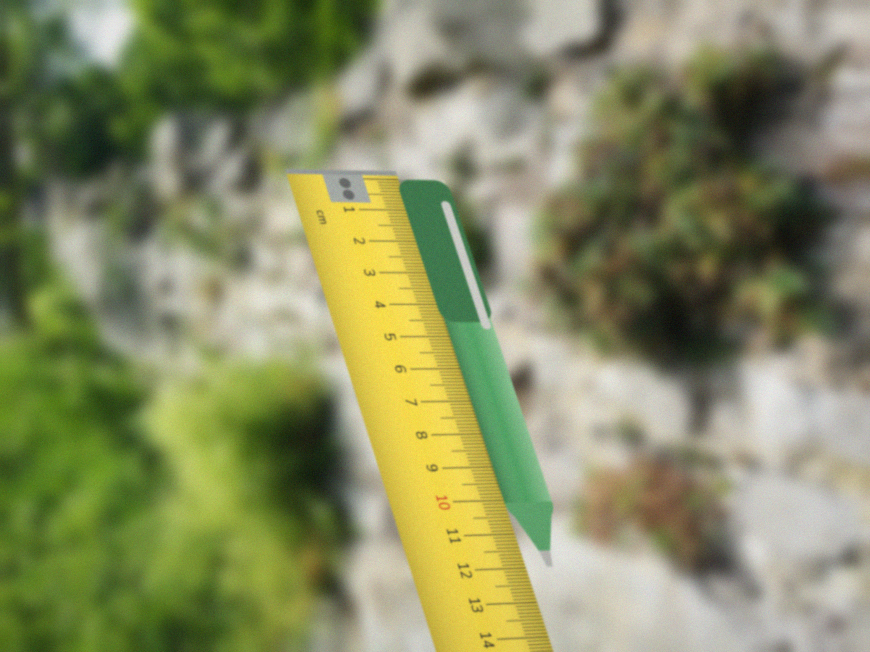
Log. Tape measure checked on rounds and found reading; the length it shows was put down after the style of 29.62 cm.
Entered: 12 cm
